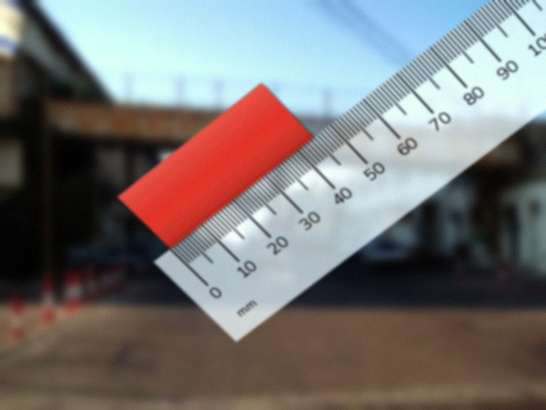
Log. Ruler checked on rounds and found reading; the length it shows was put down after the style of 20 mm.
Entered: 45 mm
